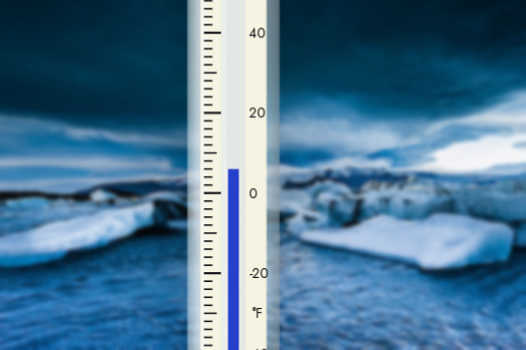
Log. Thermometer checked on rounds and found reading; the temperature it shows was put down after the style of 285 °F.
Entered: 6 °F
